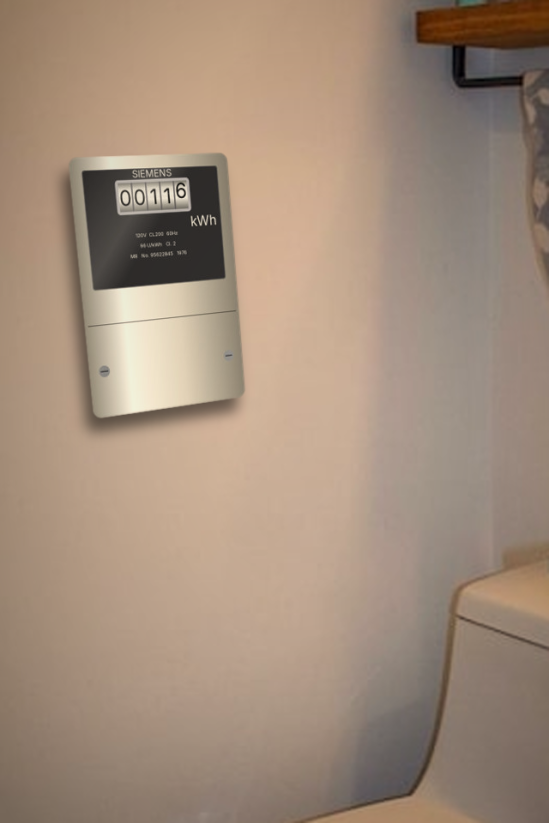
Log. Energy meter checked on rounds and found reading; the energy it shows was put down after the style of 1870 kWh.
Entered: 116 kWh
